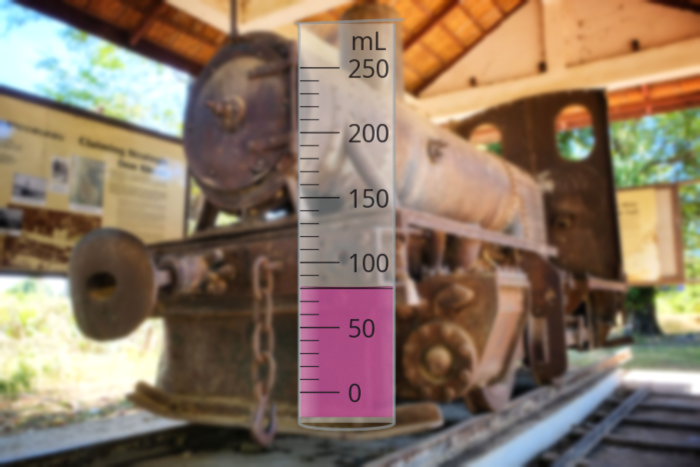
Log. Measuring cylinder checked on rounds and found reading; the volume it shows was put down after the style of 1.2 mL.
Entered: 80 mL
